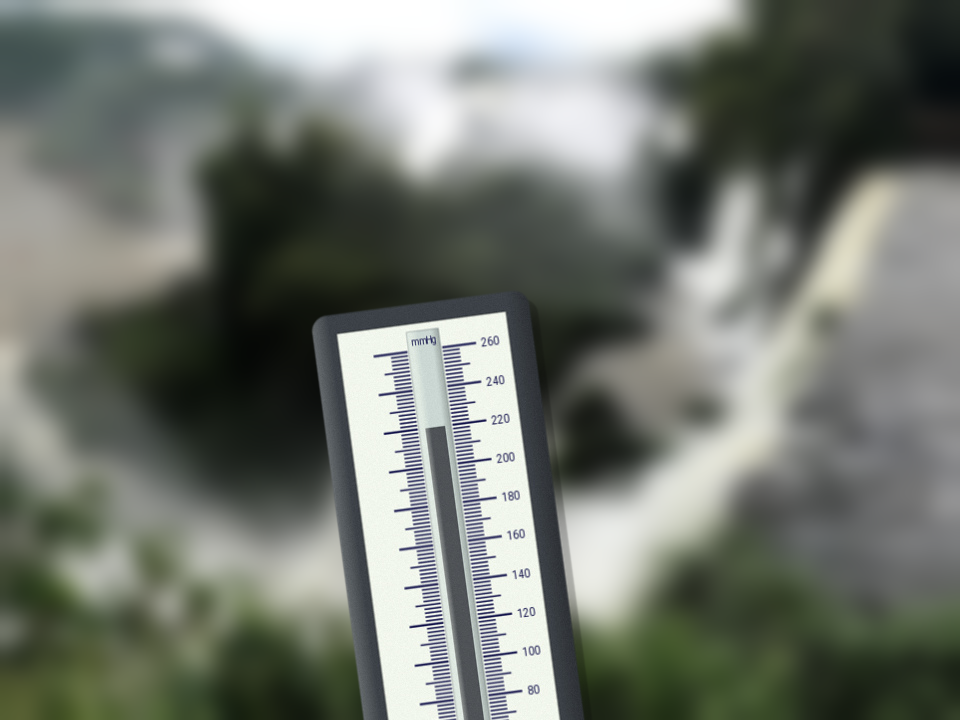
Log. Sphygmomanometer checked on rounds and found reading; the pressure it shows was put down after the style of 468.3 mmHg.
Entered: 220 mmHg
